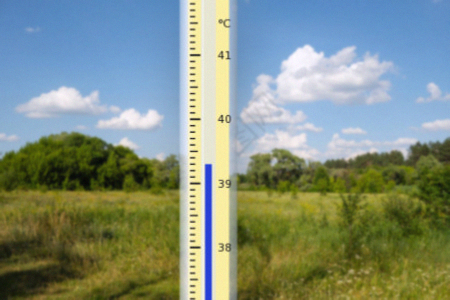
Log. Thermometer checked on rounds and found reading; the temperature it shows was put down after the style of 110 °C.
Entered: 39.3 °C
